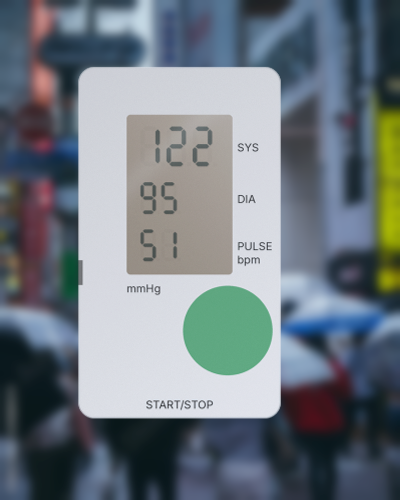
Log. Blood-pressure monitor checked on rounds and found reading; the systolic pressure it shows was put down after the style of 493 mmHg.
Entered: 122 mmHg
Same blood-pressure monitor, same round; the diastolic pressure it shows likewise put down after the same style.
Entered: 95 mmHg
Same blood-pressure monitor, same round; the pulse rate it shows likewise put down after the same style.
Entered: 51 bpm
